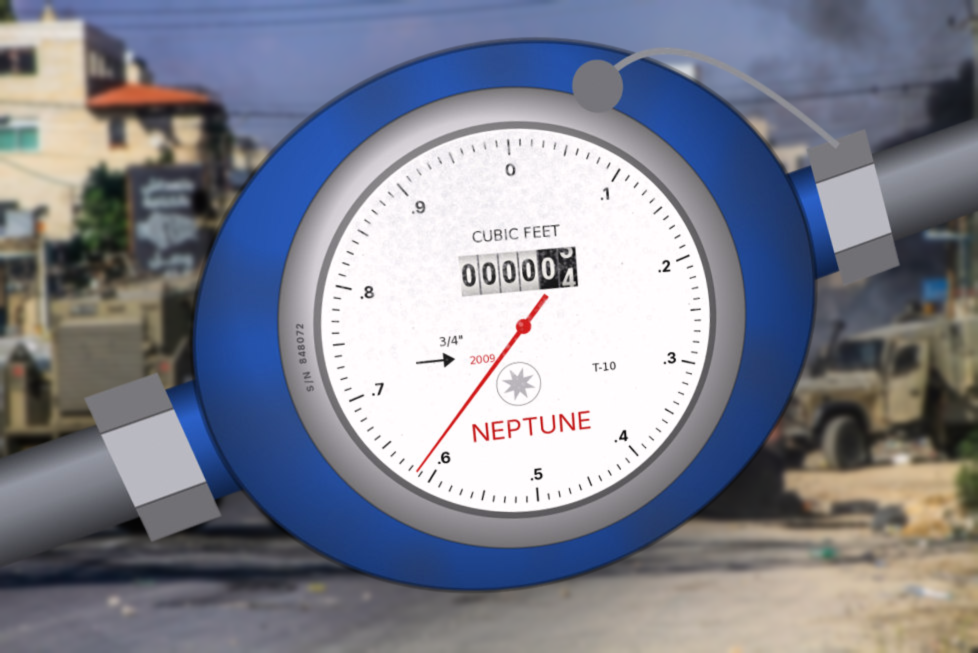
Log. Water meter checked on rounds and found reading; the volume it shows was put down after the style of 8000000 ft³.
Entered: 3.61 ft³
